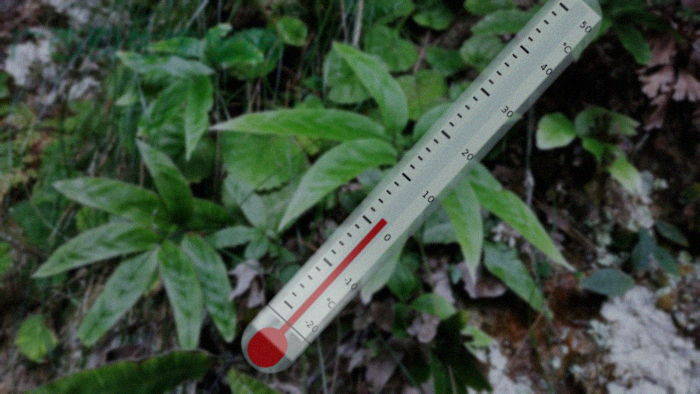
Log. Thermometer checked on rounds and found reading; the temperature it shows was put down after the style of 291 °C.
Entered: 2 °C
